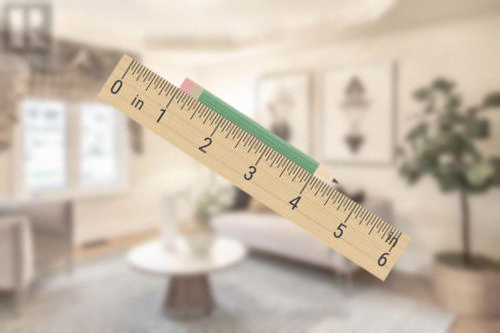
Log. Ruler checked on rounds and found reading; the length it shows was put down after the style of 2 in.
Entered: 3.5 in
